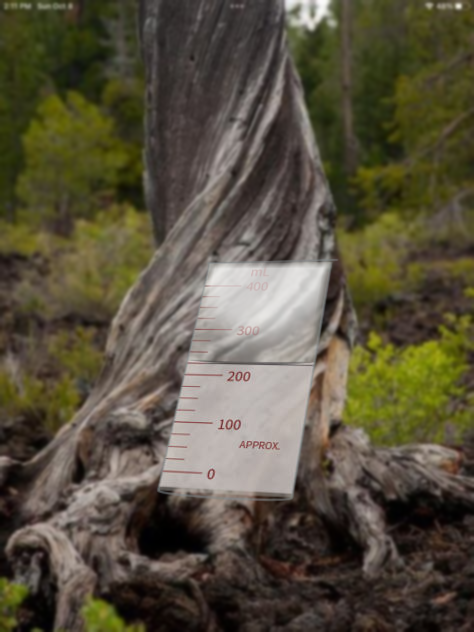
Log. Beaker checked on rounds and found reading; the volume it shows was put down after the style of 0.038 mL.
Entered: 225 mL
